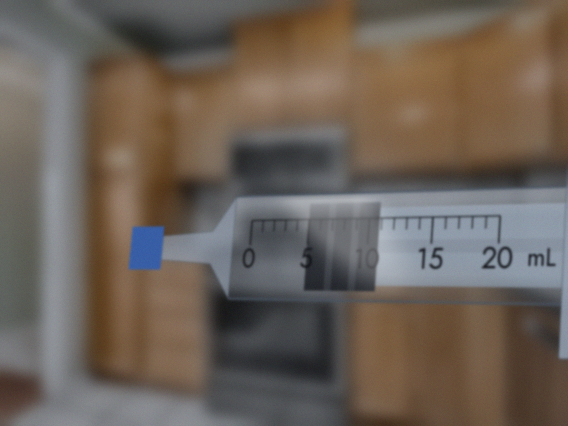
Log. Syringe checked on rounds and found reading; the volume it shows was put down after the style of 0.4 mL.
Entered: 5 mL
